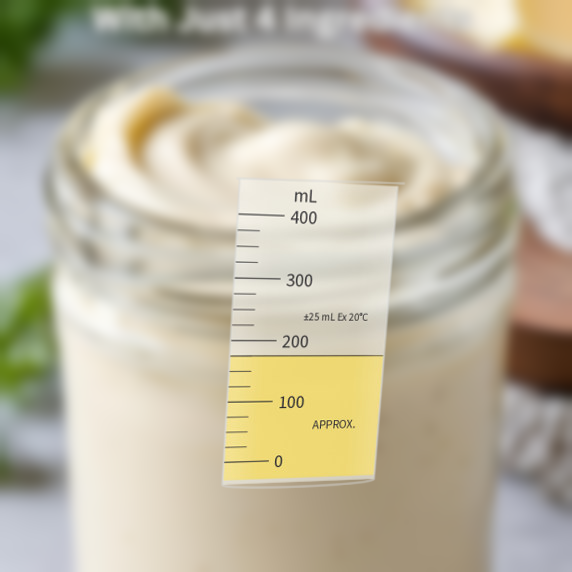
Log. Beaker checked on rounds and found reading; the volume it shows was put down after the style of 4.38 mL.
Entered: 175 mL
